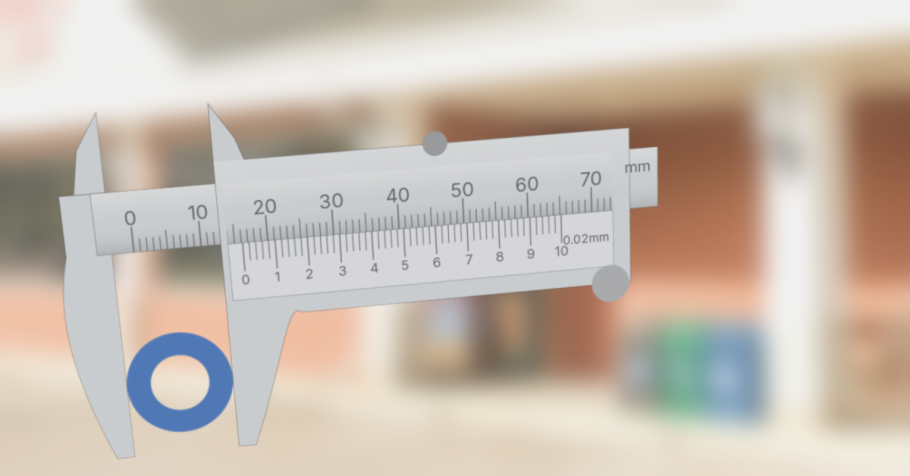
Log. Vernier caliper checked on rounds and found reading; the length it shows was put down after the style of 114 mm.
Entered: 16.2 mm
